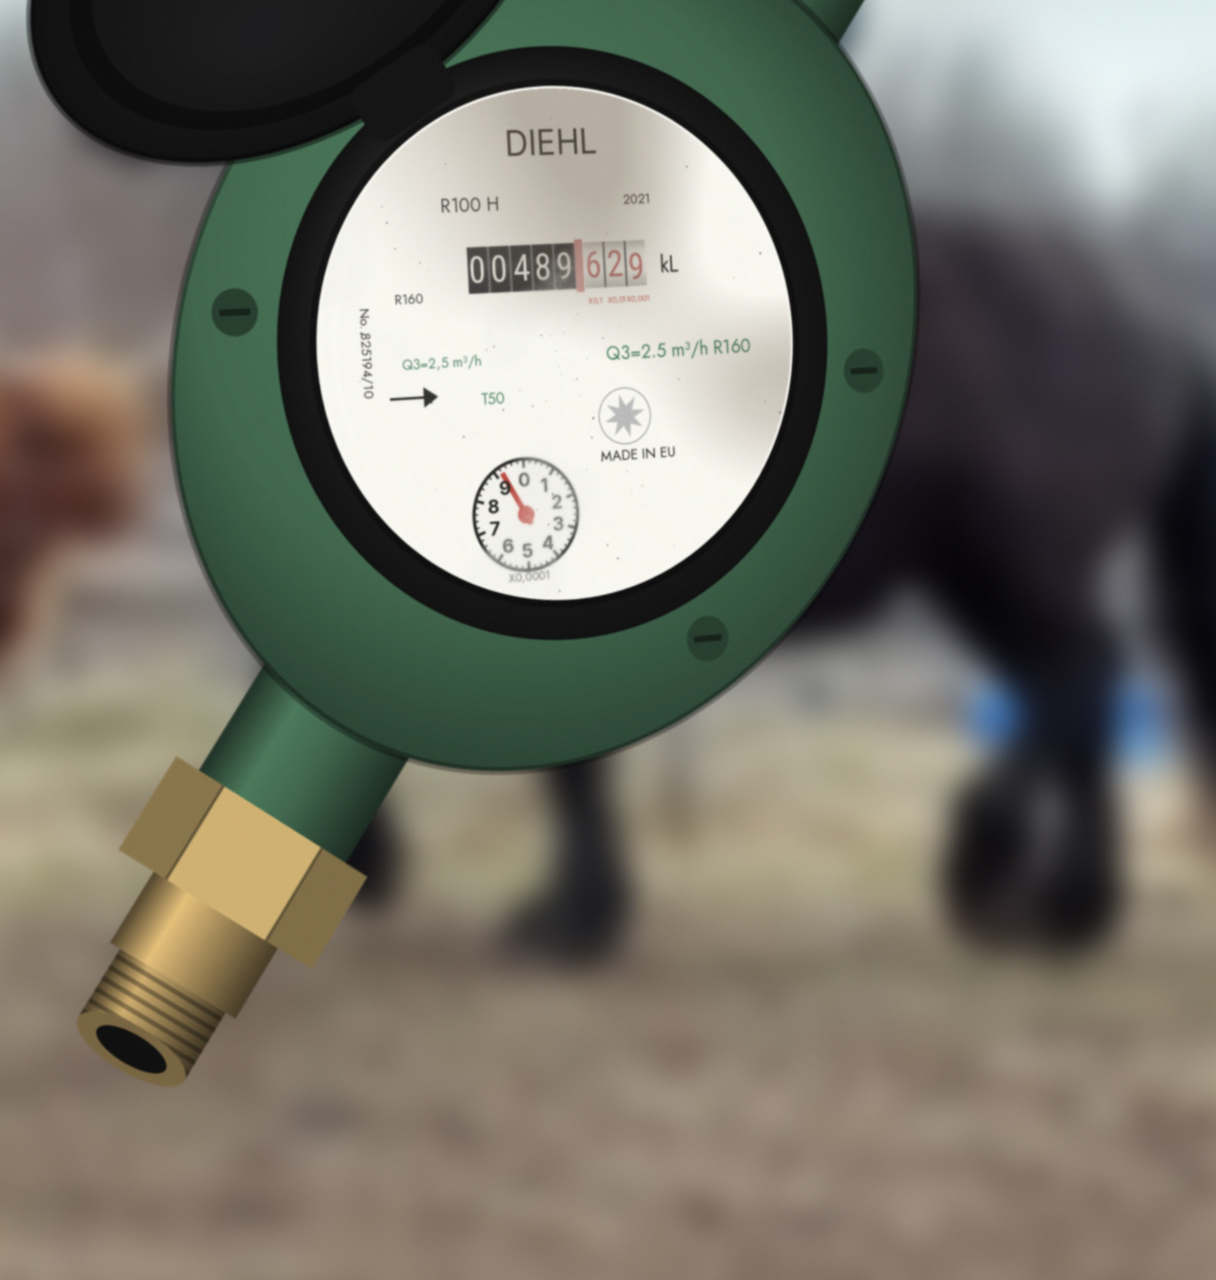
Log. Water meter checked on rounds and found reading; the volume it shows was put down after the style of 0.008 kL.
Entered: 489.6289 kL
